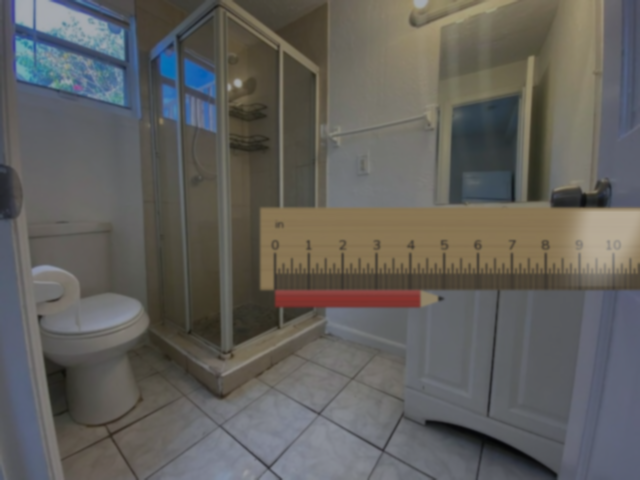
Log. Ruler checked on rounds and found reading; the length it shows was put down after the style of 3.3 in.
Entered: 5 in
